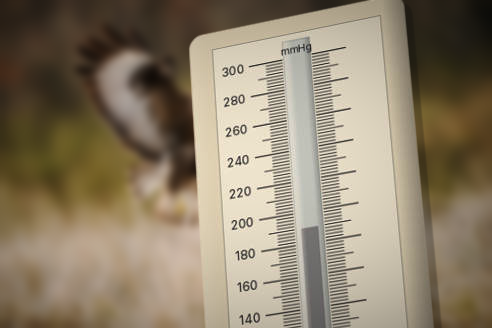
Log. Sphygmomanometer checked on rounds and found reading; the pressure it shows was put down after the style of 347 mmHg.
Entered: 190 mmHg
